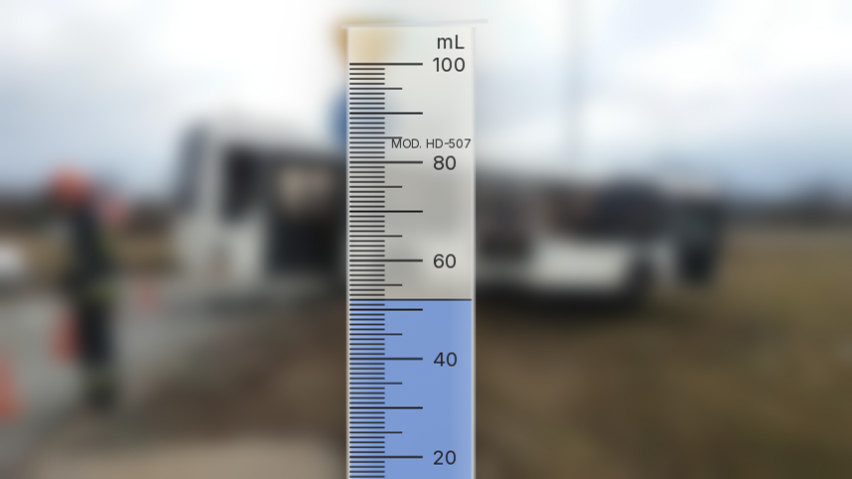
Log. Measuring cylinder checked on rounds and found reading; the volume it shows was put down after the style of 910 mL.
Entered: 52 mL
